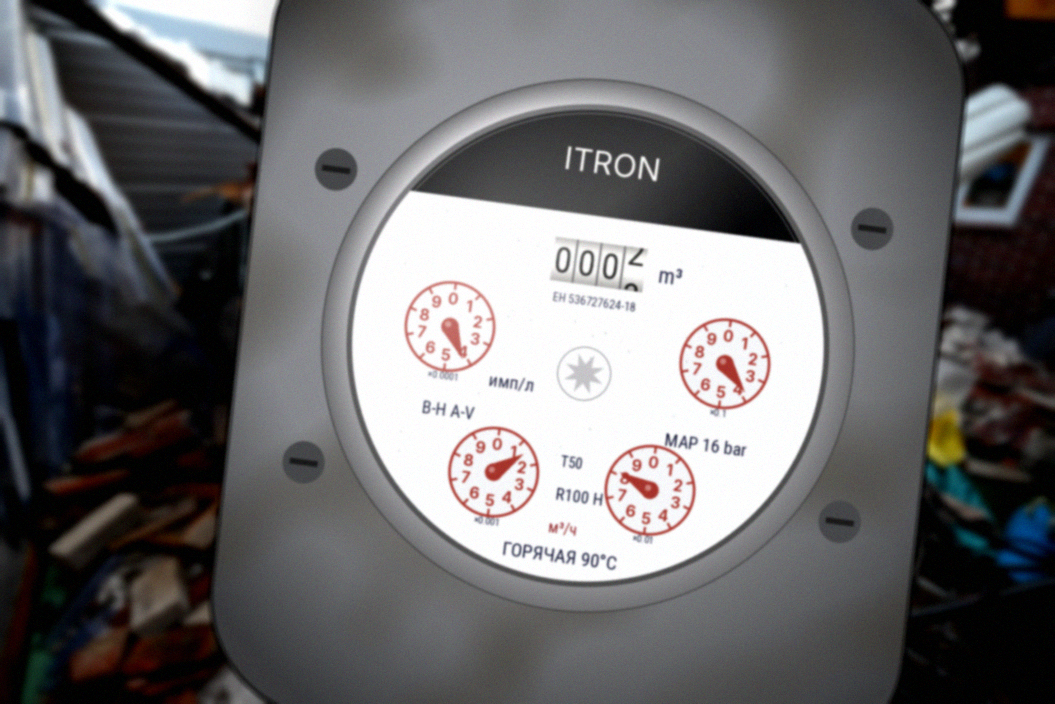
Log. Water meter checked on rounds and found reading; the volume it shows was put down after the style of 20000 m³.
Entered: 2.3814 m³
